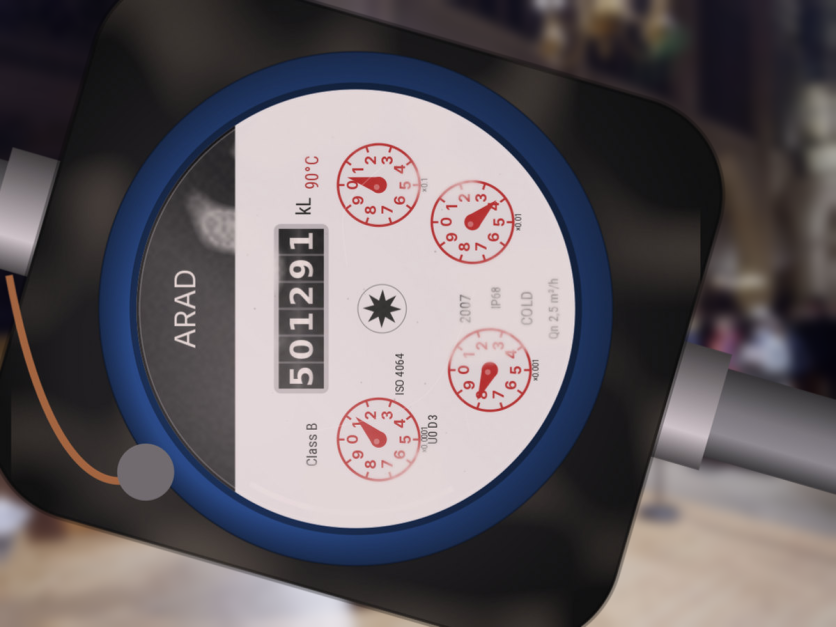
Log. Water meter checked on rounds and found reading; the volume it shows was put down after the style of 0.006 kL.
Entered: 501291.0381 kL
